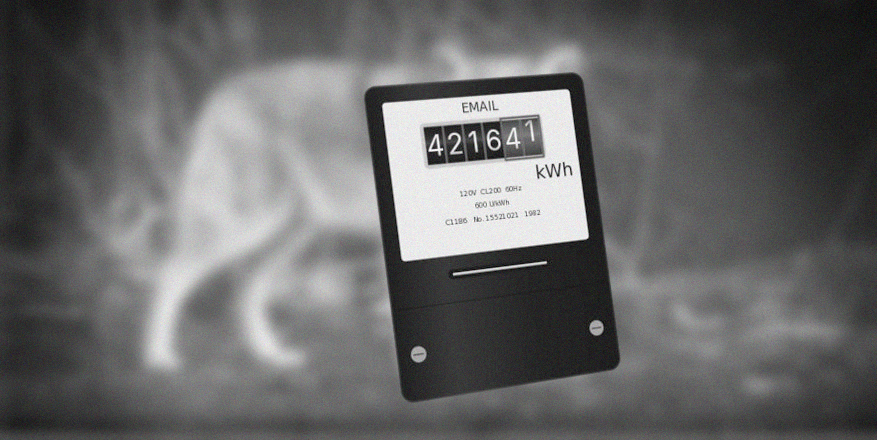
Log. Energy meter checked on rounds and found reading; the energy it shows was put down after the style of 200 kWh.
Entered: 4216.41 kWh
